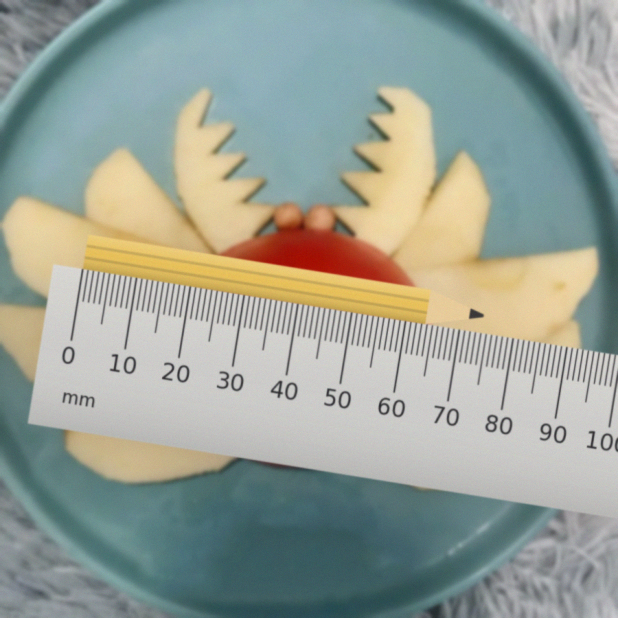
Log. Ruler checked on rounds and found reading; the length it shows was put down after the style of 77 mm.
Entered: 74 mm
